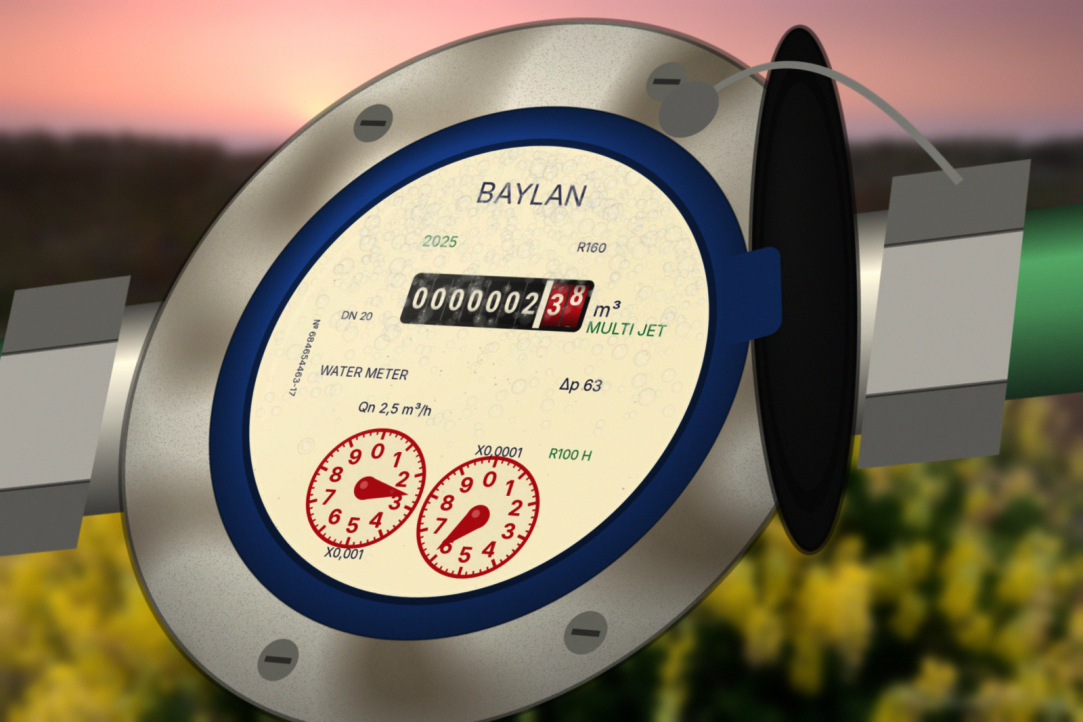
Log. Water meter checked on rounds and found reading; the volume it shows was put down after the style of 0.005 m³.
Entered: 2.3826 m³
